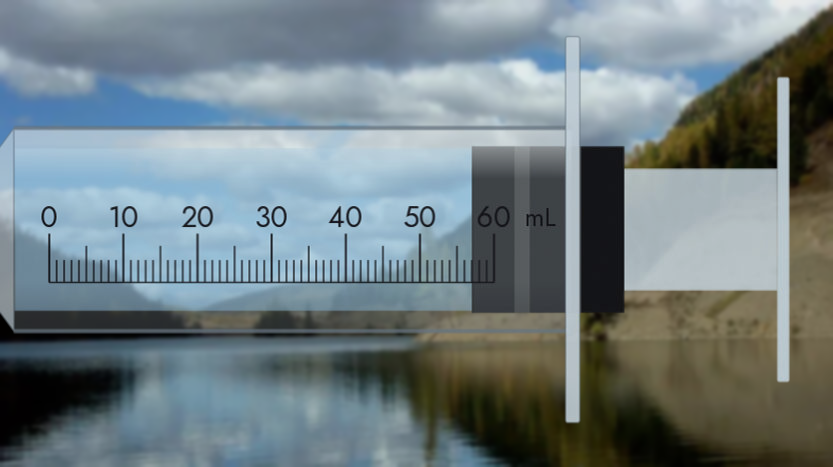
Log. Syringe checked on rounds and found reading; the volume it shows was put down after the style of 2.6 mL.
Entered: 57 mL
